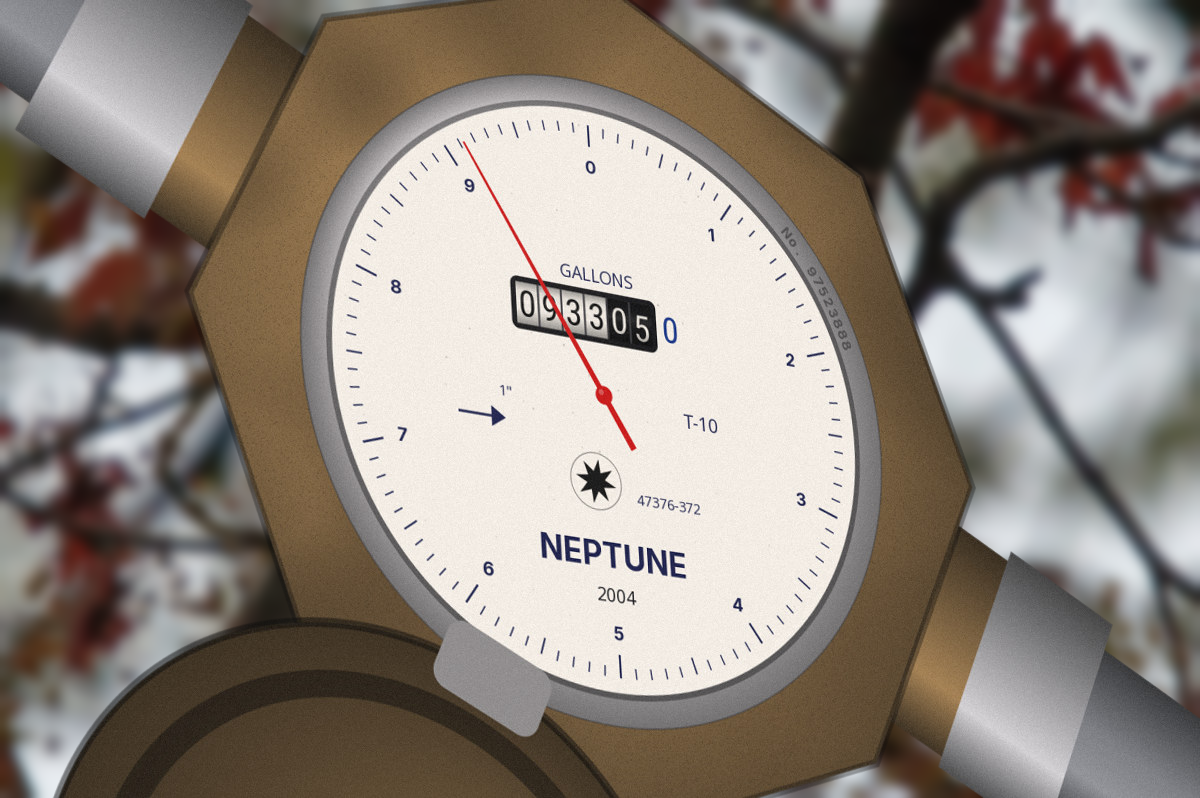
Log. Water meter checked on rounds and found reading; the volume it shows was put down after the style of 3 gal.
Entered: 933049.1 gal
